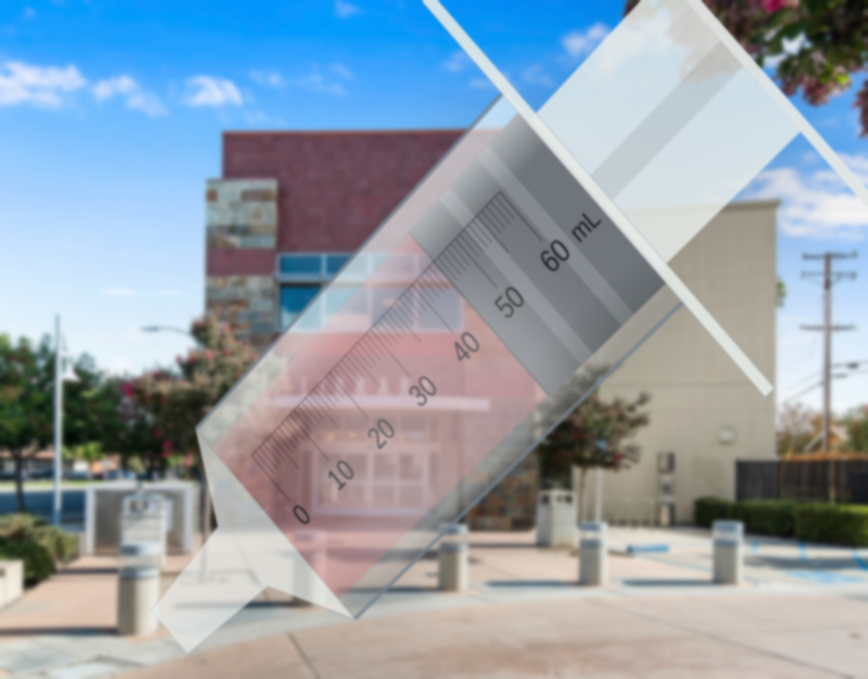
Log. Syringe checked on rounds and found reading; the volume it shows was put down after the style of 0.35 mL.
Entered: 45 mL
